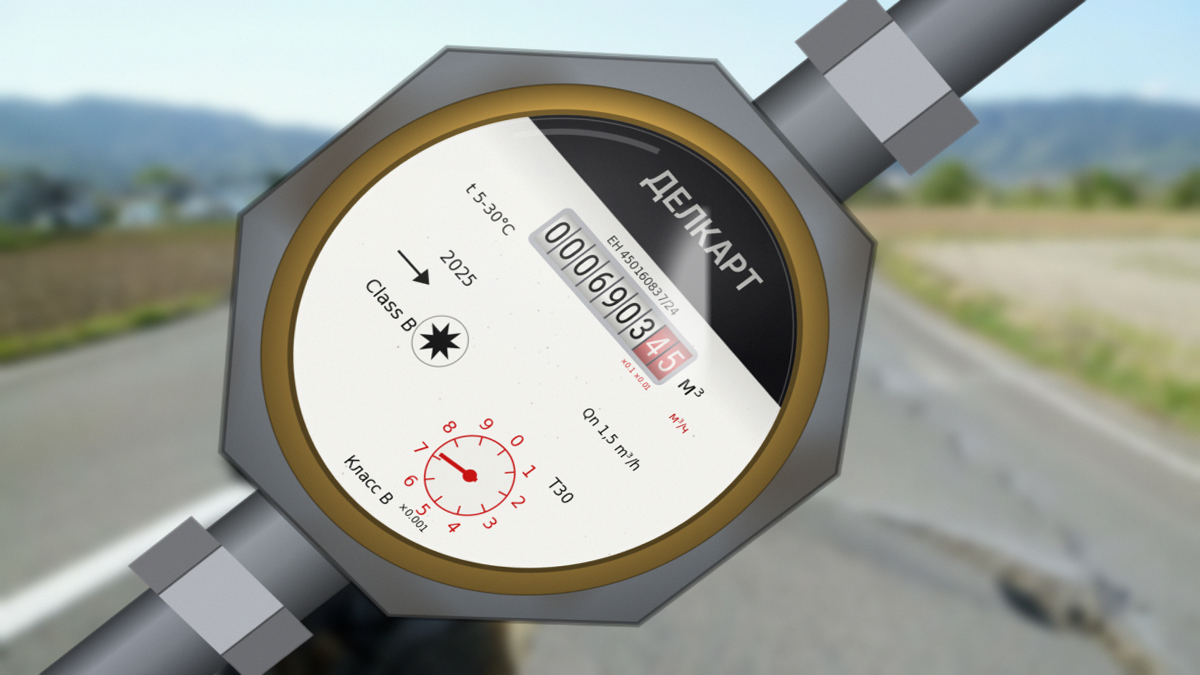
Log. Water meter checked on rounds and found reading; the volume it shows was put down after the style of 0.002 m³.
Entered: 6903.457 m³
